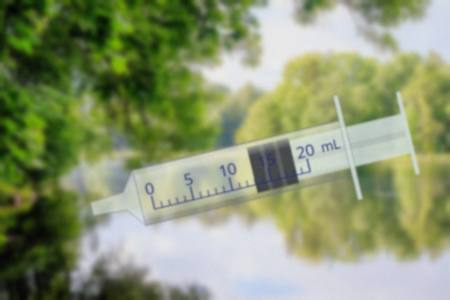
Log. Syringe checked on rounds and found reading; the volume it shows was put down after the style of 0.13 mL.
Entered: 13 mL
